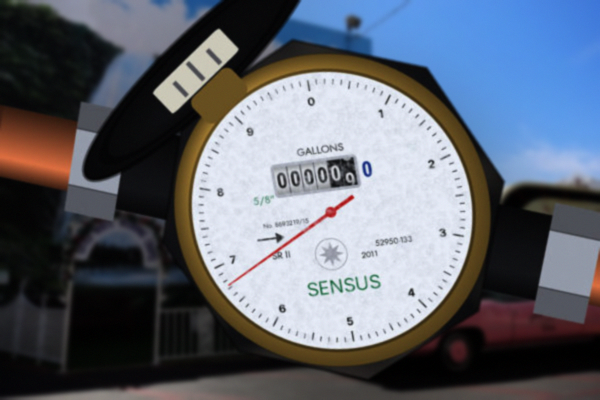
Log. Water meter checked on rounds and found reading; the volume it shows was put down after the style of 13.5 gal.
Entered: 86.7 gal
